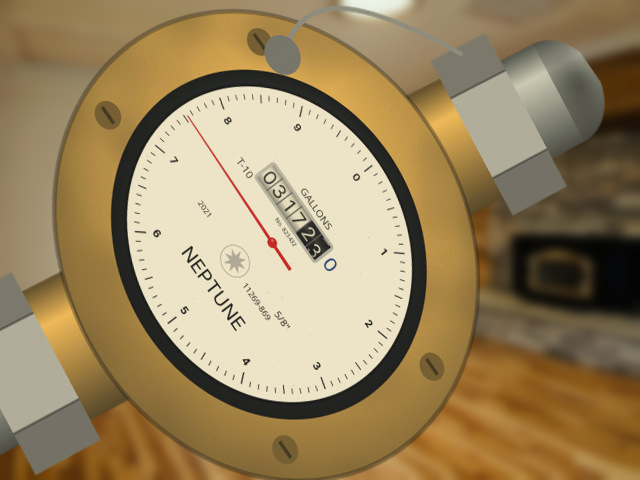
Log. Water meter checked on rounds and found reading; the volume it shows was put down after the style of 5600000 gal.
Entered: 317227.5 gal
